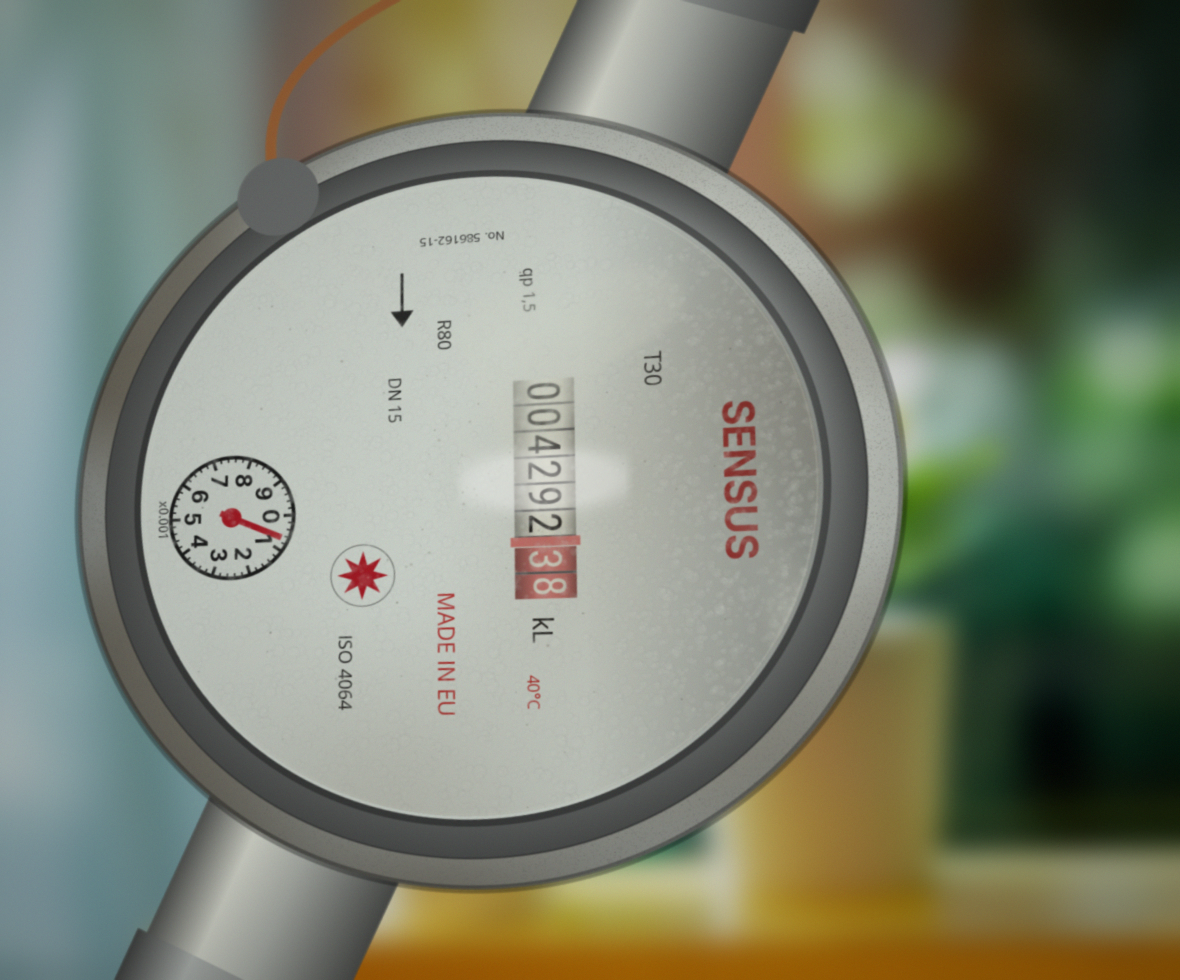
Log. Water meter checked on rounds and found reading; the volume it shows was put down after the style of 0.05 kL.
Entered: 4292.380 kL
